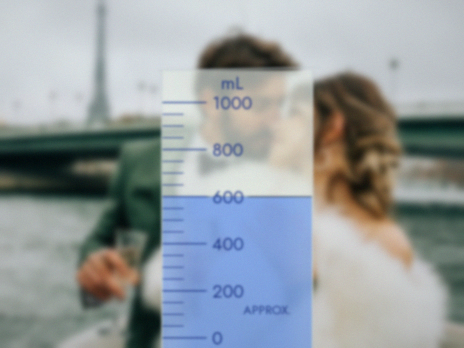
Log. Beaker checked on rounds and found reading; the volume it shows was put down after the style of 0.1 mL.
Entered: 600 mL
